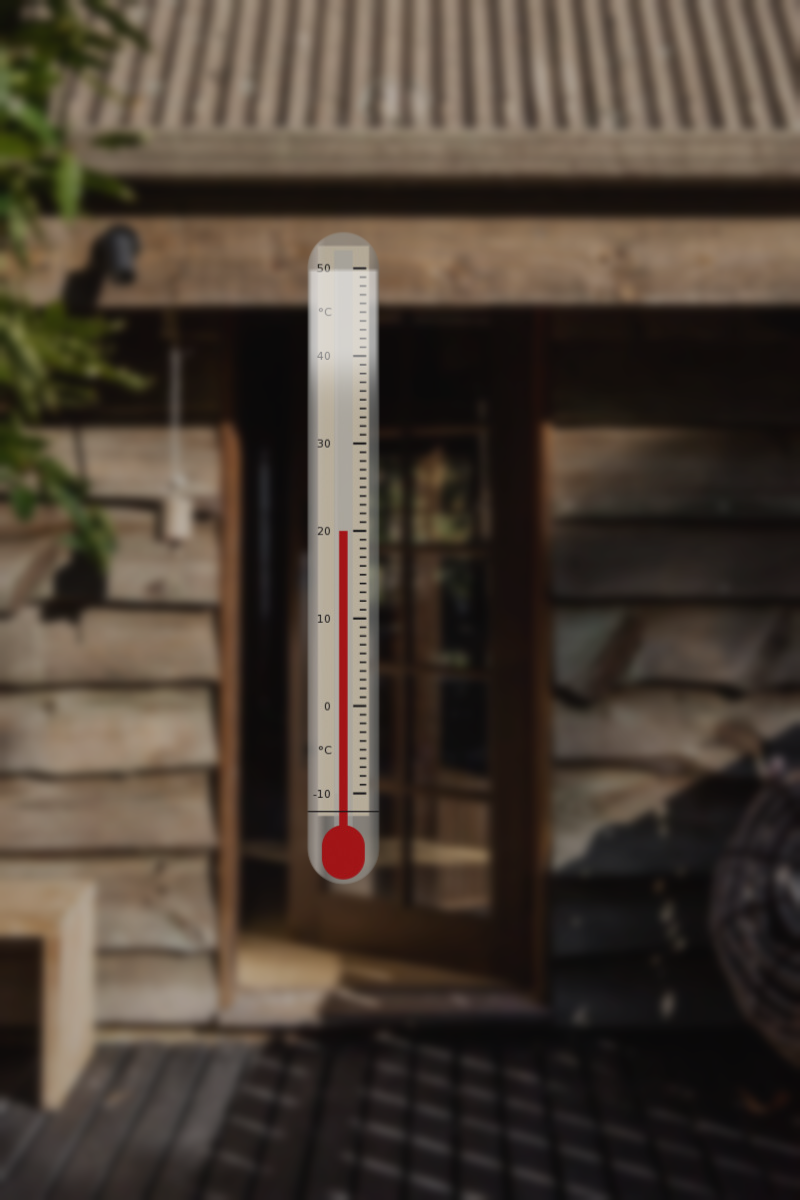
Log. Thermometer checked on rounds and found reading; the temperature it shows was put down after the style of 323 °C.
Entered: 20 °C
